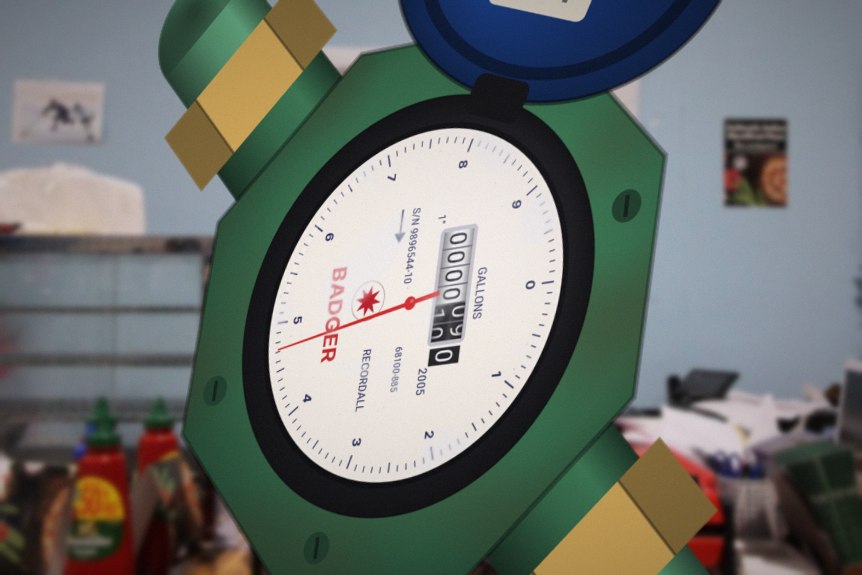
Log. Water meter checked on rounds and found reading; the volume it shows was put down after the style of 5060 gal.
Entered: 94.7 gal
